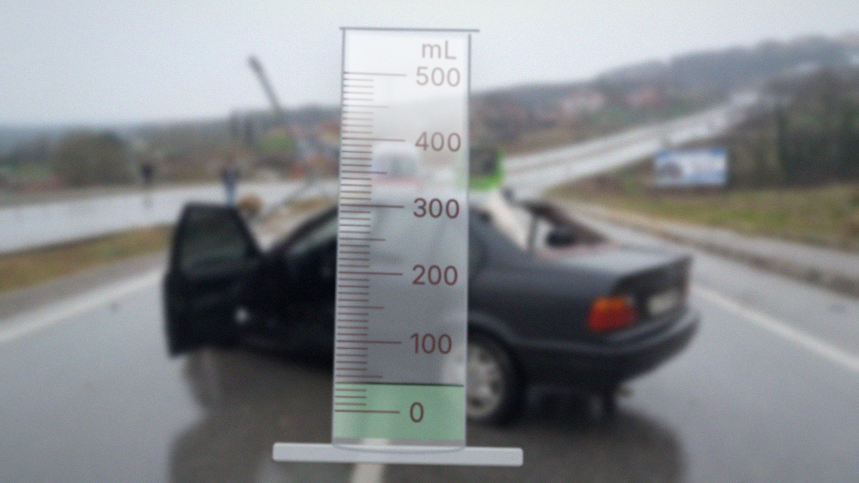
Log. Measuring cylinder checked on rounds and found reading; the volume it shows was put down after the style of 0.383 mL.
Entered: 40 mL
